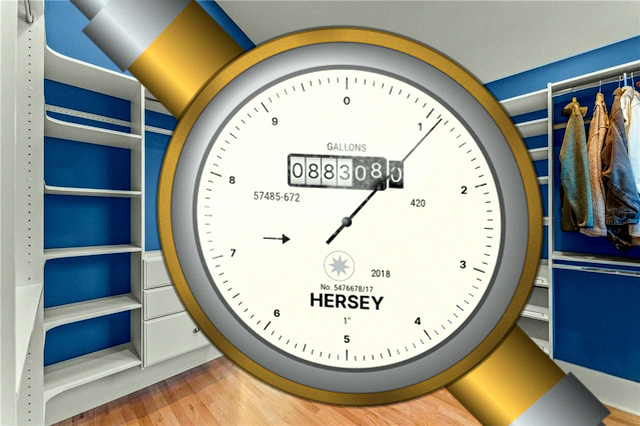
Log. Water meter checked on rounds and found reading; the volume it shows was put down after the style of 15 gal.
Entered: 883081.1 gal
